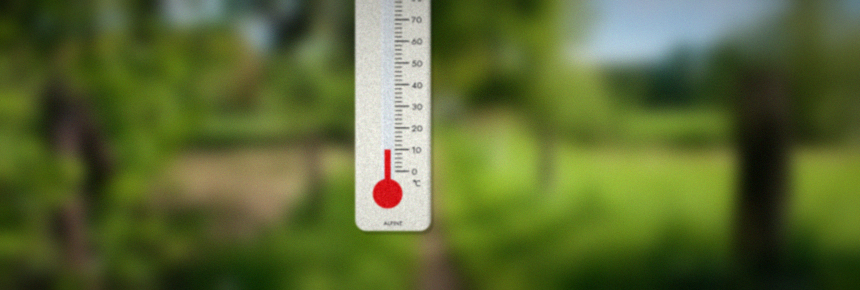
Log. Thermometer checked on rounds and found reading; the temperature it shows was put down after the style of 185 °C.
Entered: 10 °C
